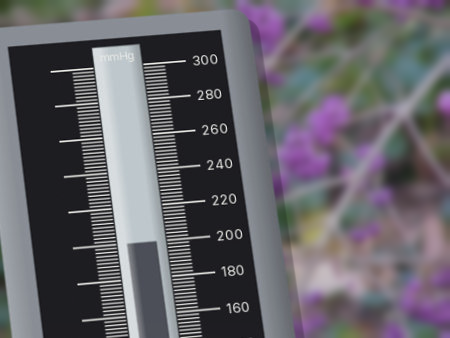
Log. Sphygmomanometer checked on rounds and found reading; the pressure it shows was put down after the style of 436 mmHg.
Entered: 200 mmHg
